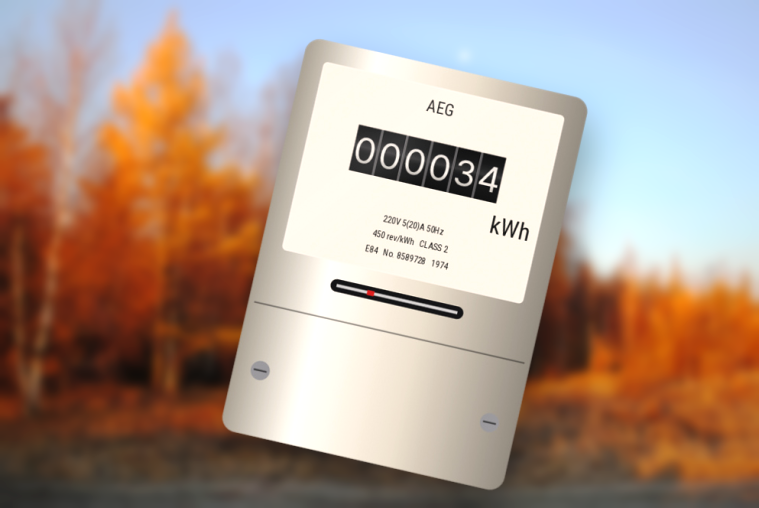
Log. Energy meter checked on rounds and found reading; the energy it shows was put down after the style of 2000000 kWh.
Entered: 34 kWh
